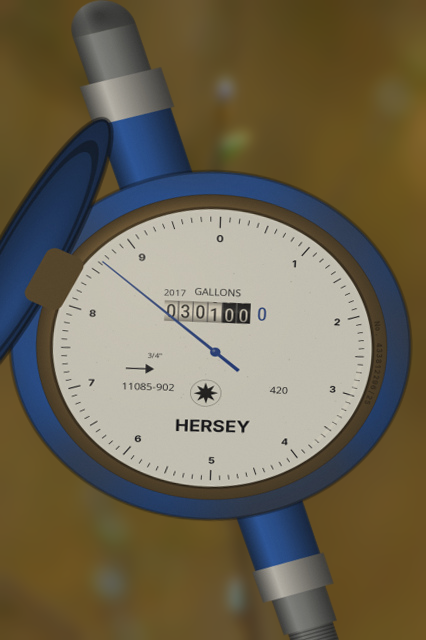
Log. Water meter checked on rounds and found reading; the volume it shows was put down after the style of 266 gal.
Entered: 300998.6 gal
